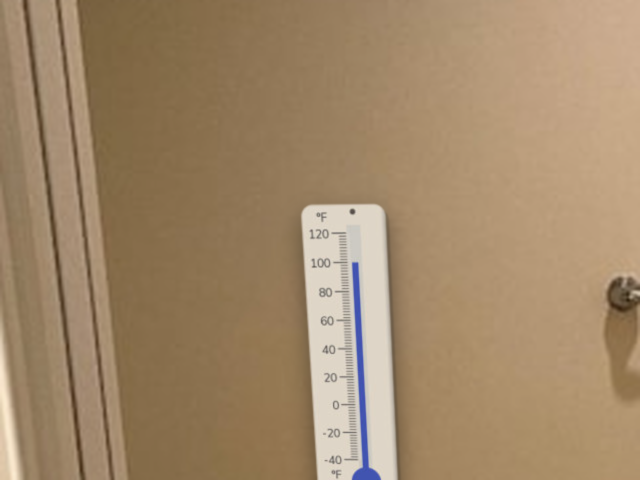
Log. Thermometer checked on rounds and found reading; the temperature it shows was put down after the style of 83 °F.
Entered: 100 °F
